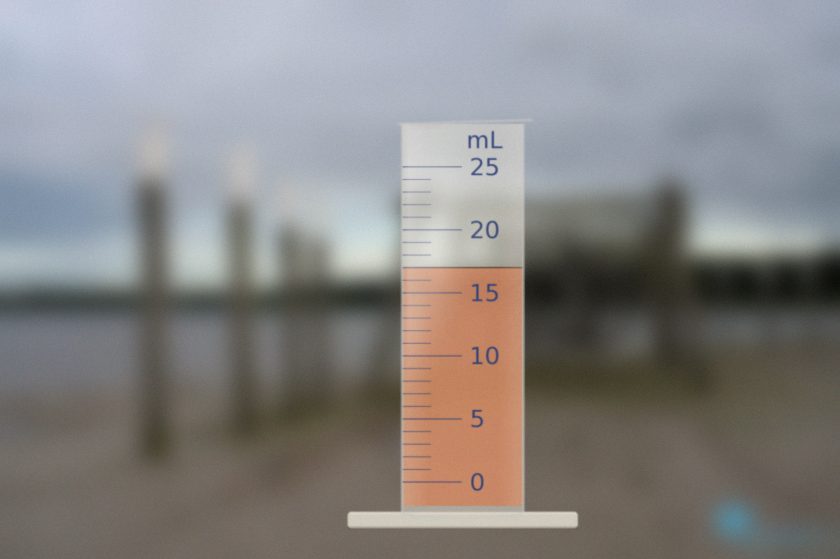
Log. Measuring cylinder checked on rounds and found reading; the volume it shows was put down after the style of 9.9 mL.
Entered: 17 mL
